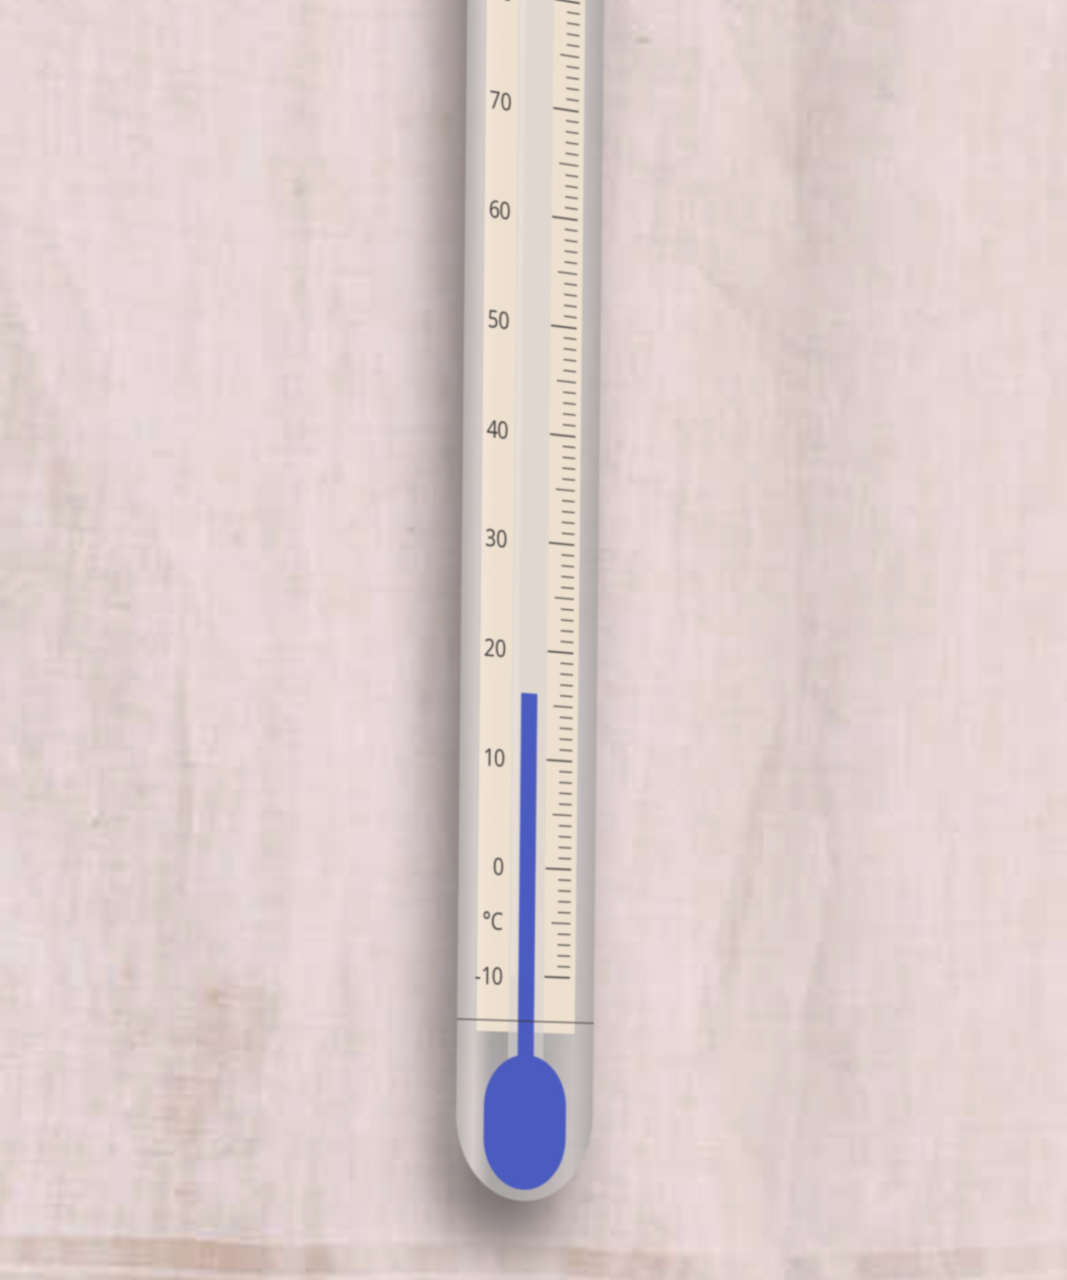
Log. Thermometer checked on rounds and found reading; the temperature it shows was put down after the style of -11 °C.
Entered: 16 °C
